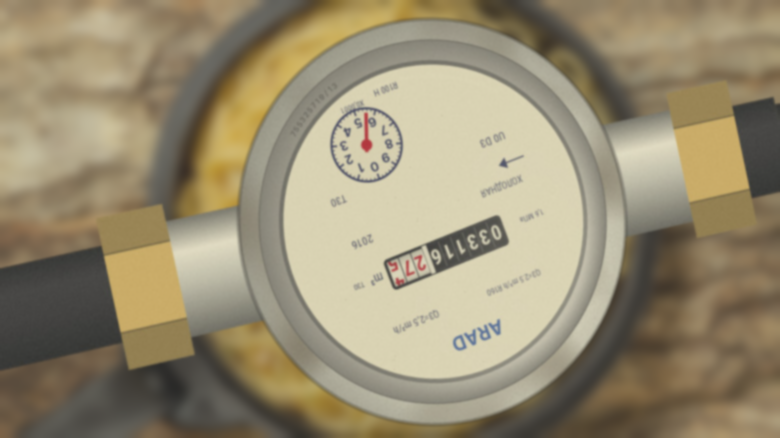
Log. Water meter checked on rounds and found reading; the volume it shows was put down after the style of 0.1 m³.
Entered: 33116.2745 m³
